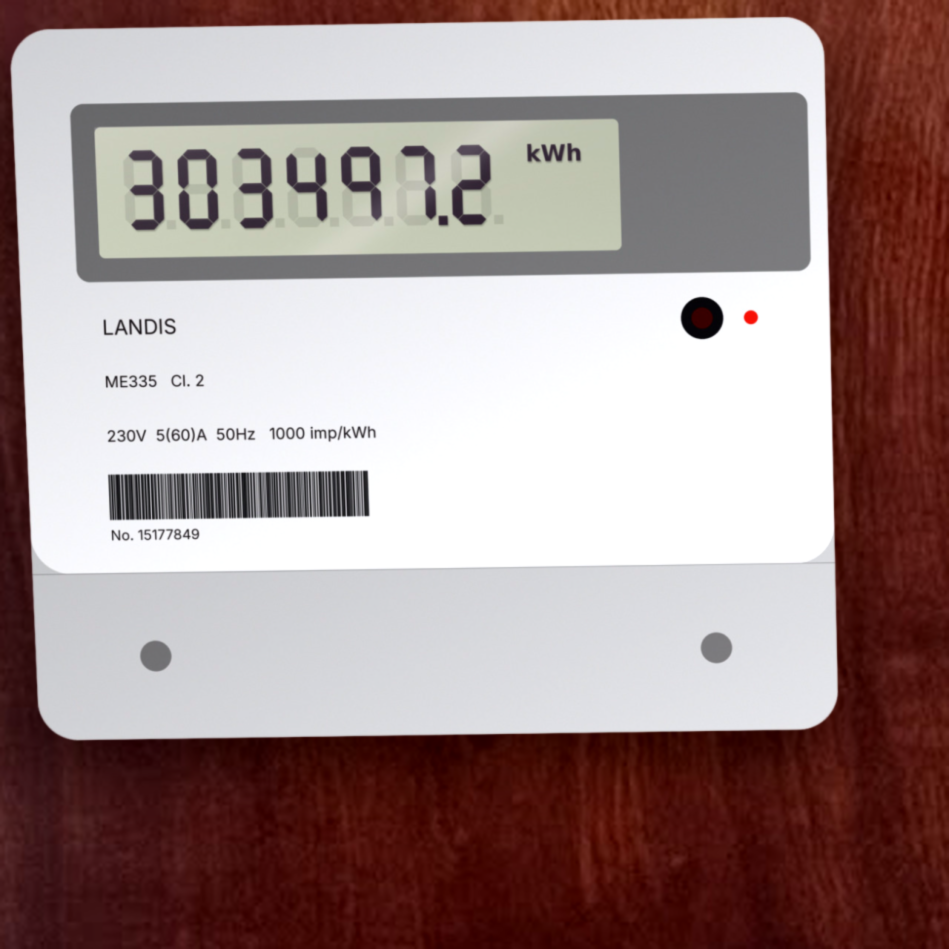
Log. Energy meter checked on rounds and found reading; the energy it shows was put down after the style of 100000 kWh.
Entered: 303497.2 kWh
